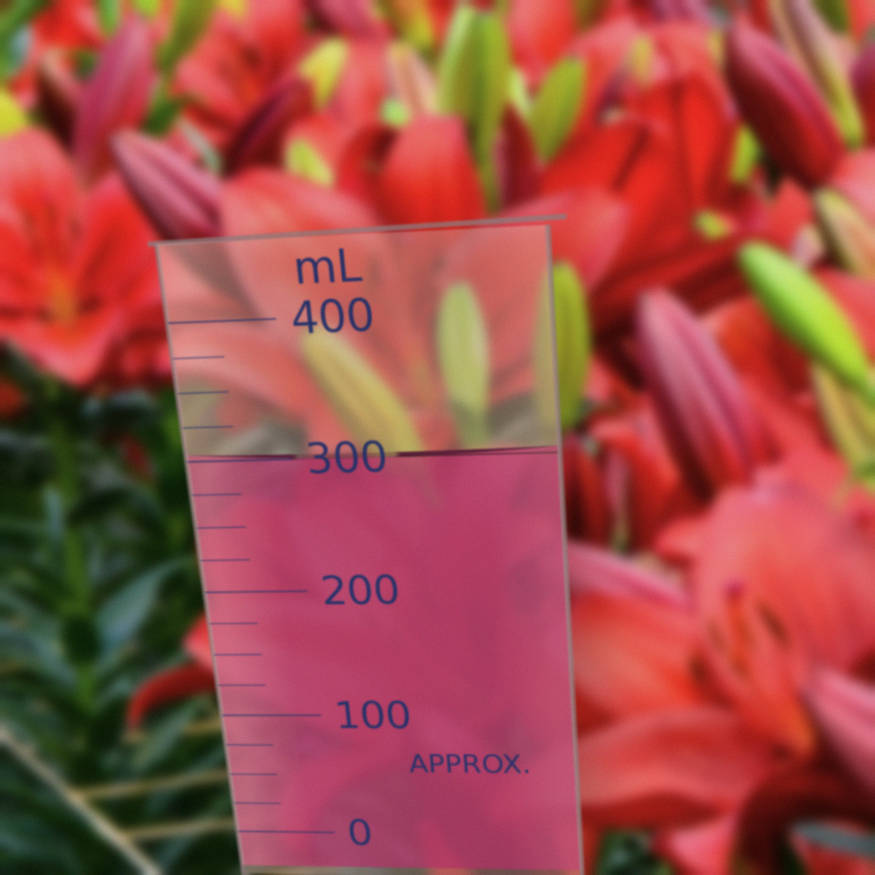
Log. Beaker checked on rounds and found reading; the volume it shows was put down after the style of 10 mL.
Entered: 300 mL
